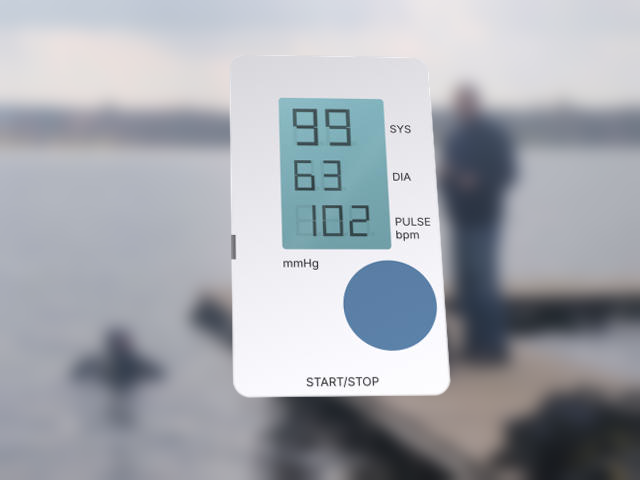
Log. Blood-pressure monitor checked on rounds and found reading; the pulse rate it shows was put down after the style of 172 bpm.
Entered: 102 bpm
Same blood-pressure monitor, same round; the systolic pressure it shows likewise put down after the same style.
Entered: 99 mmHg
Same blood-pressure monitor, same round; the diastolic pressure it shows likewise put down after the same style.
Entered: 63 mmHg
